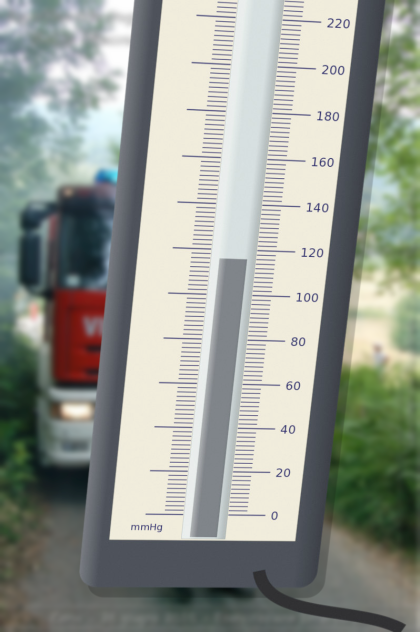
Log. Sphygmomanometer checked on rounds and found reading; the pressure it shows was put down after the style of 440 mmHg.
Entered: 116 mmHg
